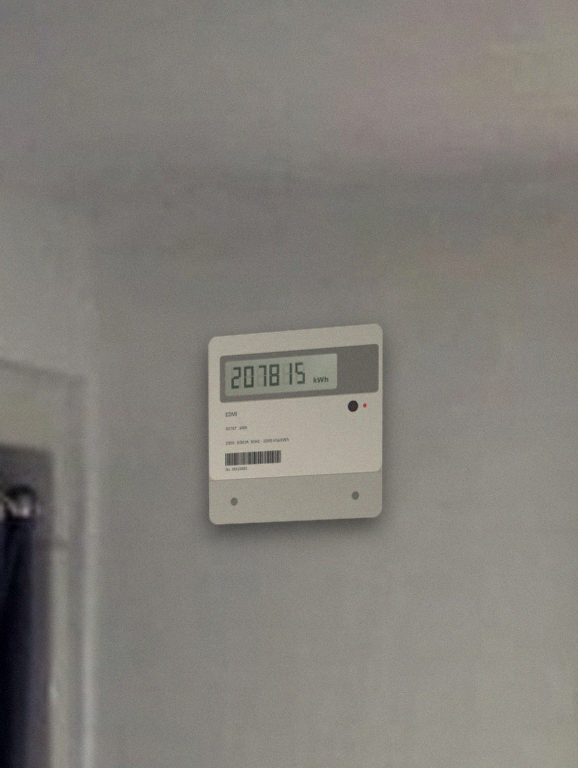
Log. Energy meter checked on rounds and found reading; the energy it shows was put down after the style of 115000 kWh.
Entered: 207815 kWh
